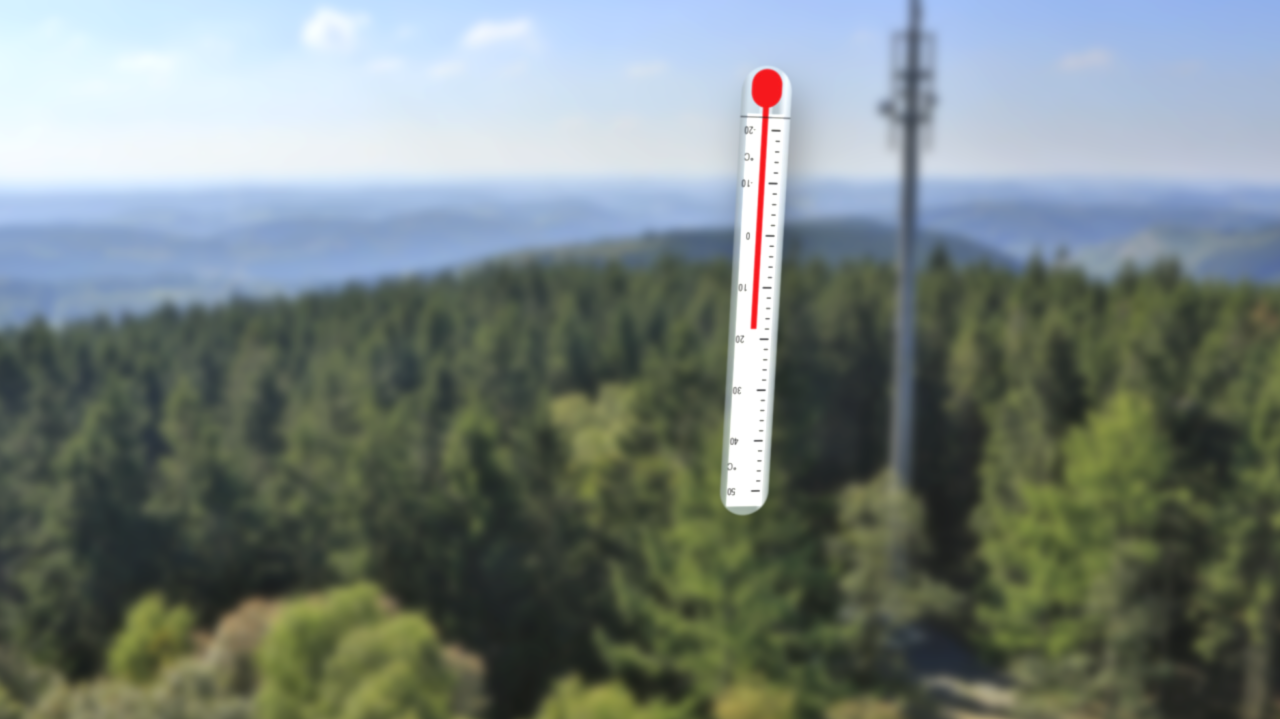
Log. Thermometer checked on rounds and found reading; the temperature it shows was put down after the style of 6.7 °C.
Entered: 18 °C
